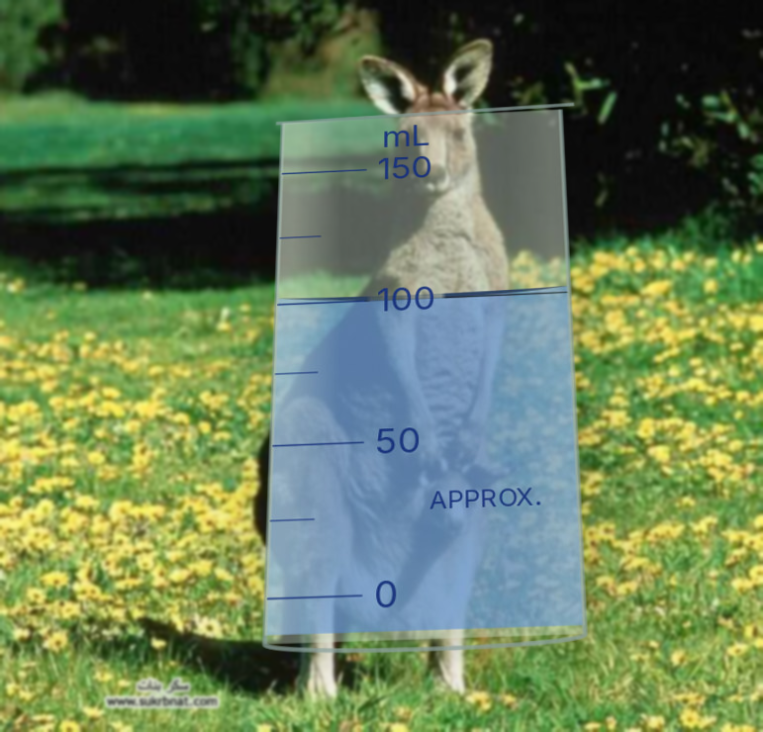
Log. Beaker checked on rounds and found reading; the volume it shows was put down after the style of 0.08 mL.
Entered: 100 mL
